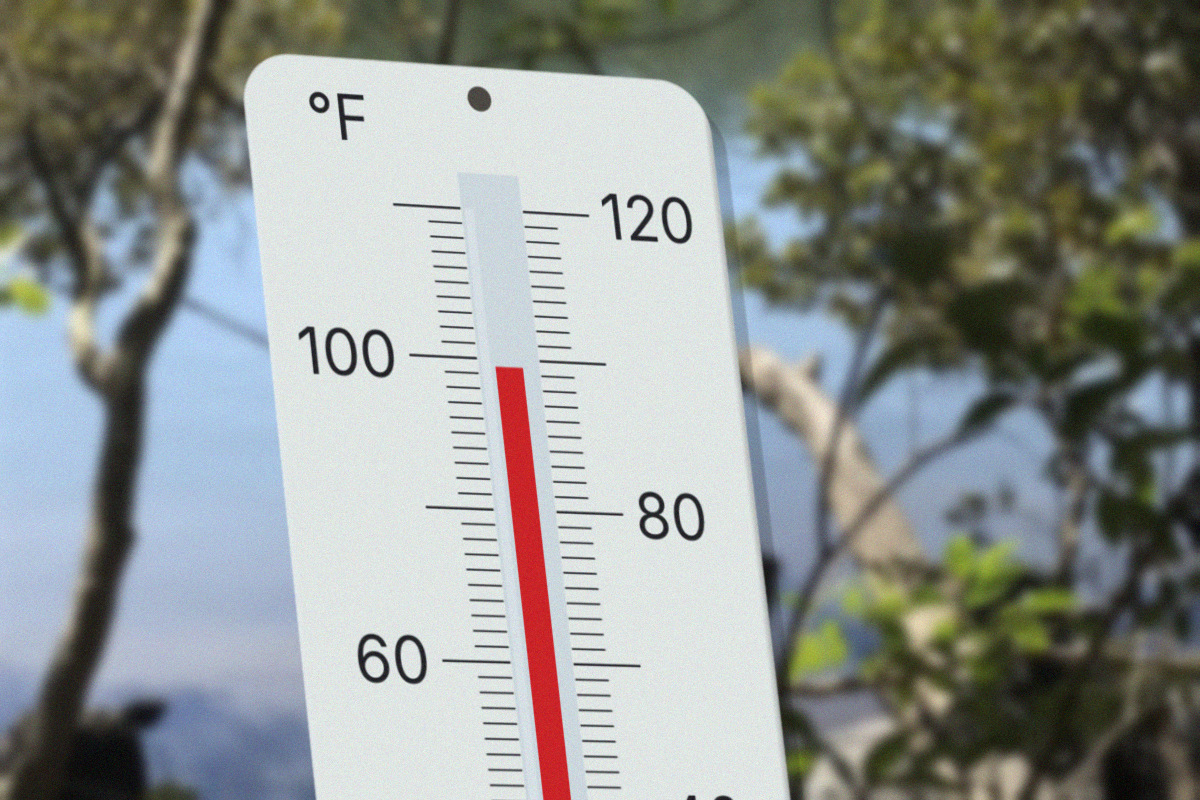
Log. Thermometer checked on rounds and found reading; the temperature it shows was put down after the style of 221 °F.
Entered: 99 °F
